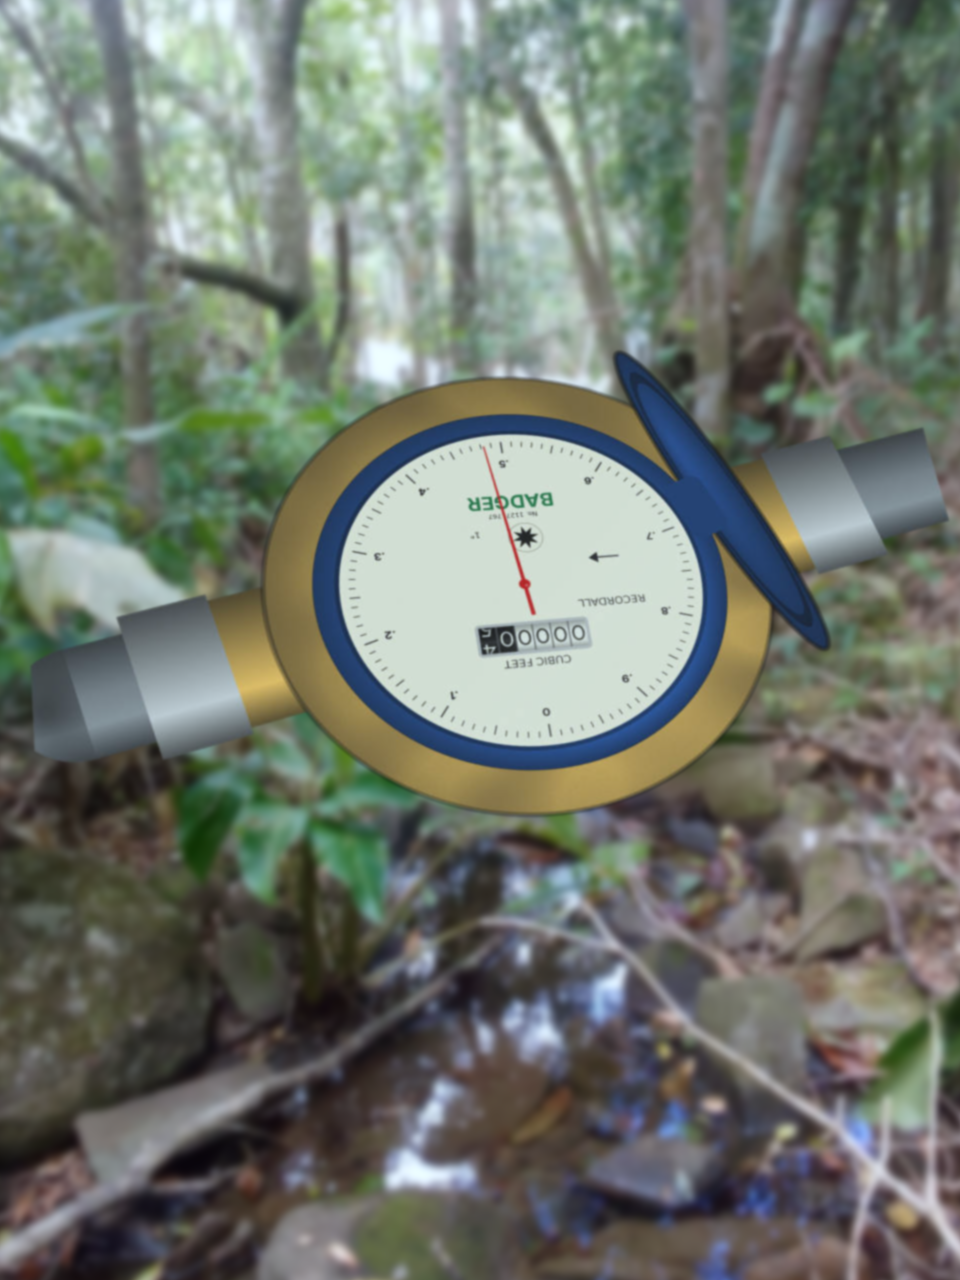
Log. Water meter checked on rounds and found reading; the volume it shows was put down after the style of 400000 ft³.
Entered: 4.48 ft³
